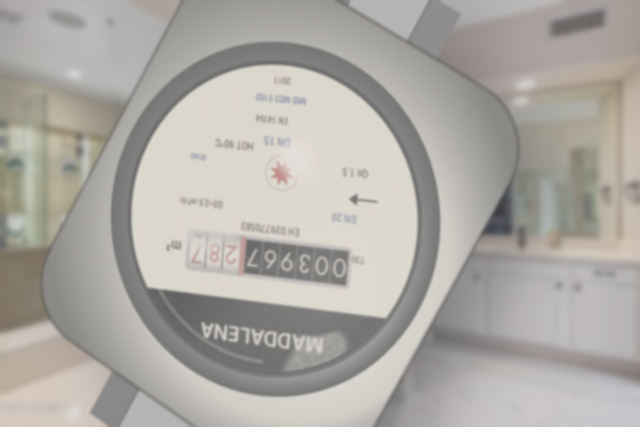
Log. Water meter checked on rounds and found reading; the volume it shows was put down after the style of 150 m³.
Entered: 3967.287 m³
